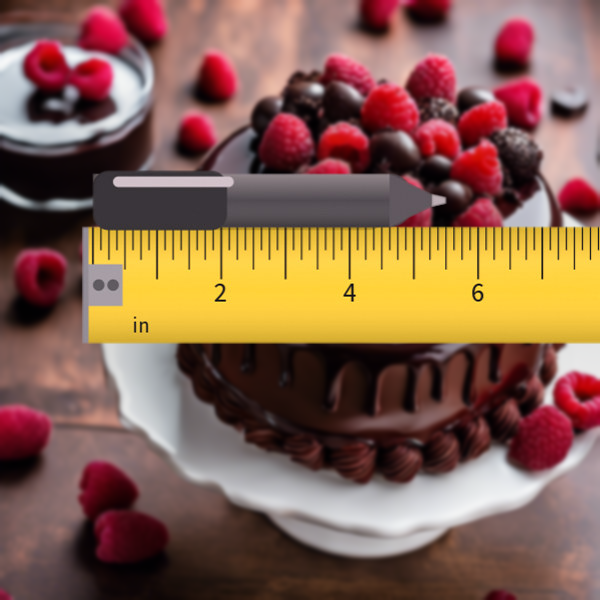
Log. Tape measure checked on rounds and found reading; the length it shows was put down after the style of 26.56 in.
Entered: 5.5 in
